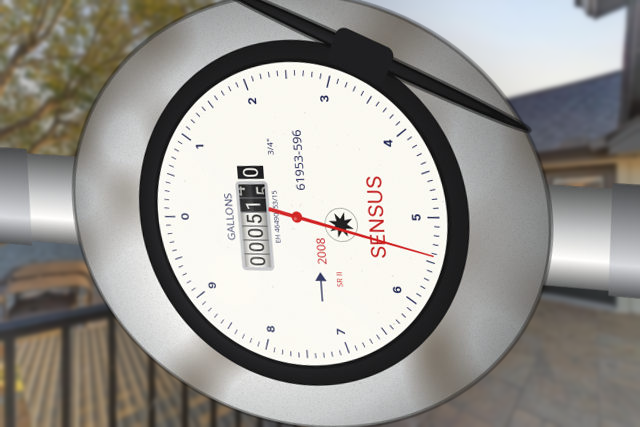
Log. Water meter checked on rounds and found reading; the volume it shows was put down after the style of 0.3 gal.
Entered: 5145.4 gal
